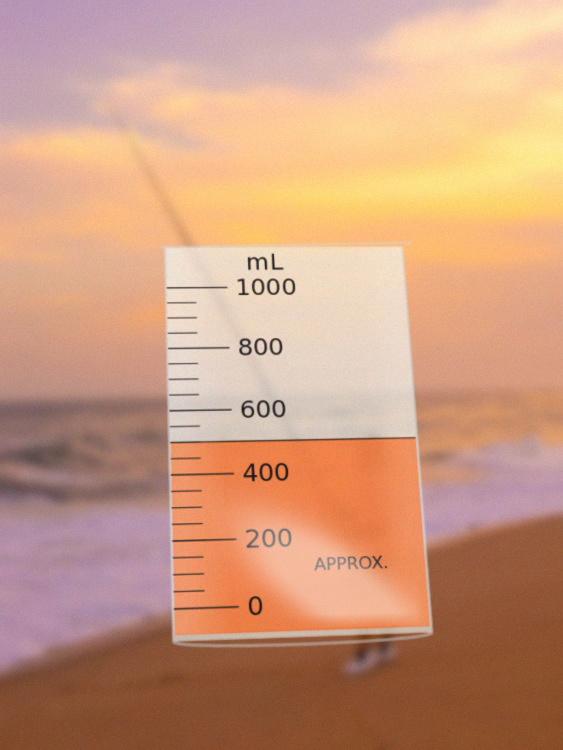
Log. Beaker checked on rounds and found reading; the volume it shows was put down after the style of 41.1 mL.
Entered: 500 mL
